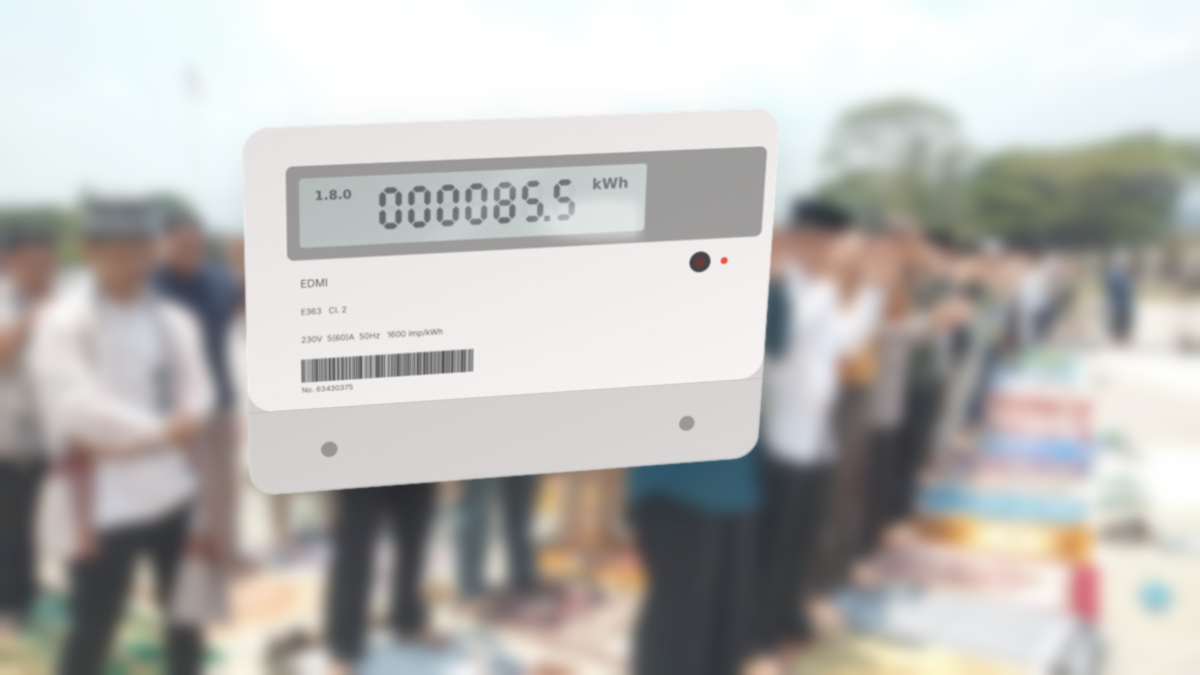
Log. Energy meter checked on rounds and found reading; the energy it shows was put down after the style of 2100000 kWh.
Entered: 85.5 kWh
